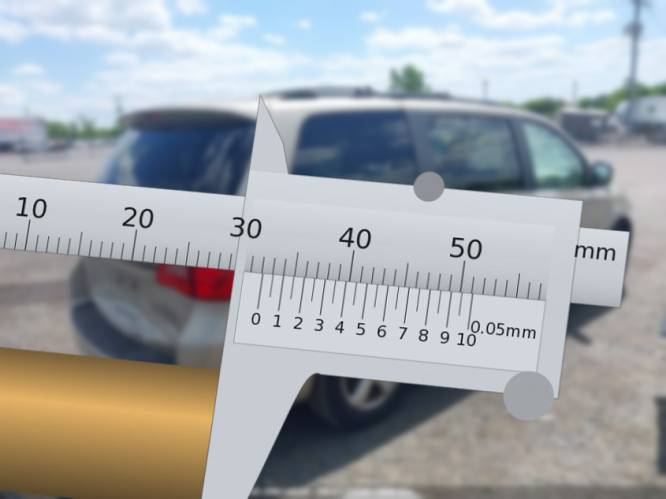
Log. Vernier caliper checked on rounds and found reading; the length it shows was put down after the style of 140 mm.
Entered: 32.1 mm
